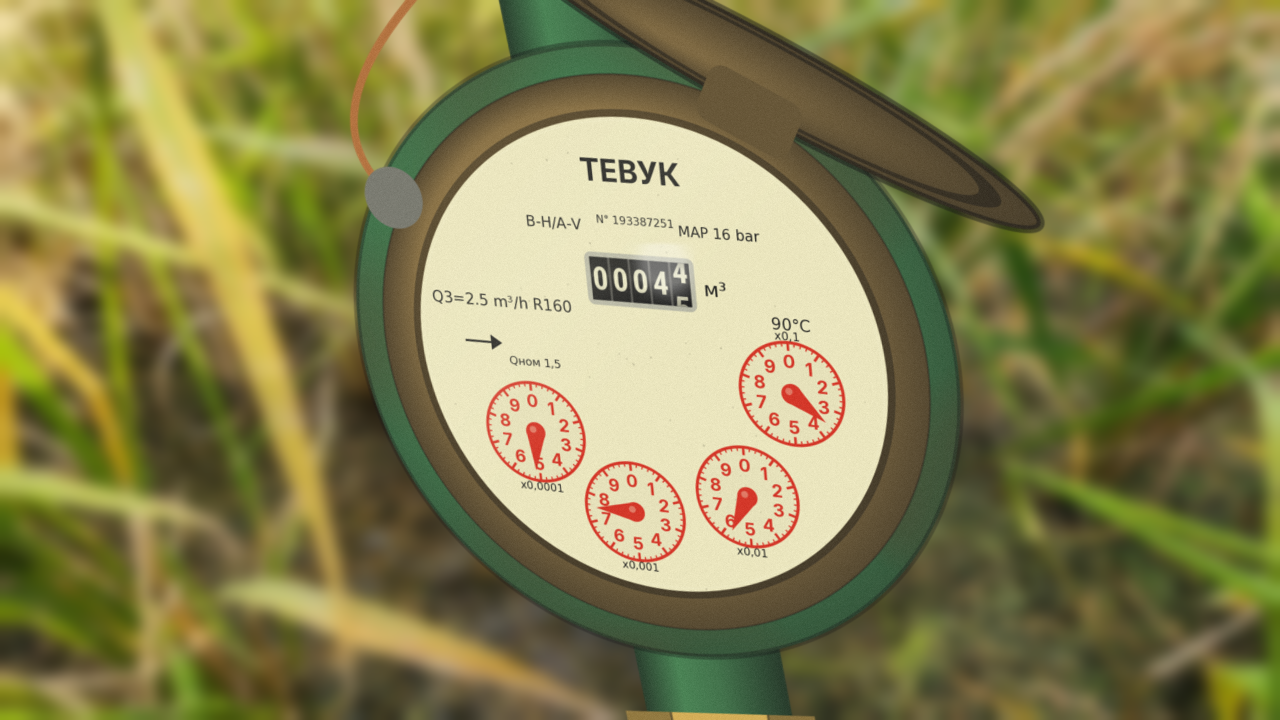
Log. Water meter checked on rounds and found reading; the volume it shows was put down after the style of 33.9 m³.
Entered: 44.3575 m³
